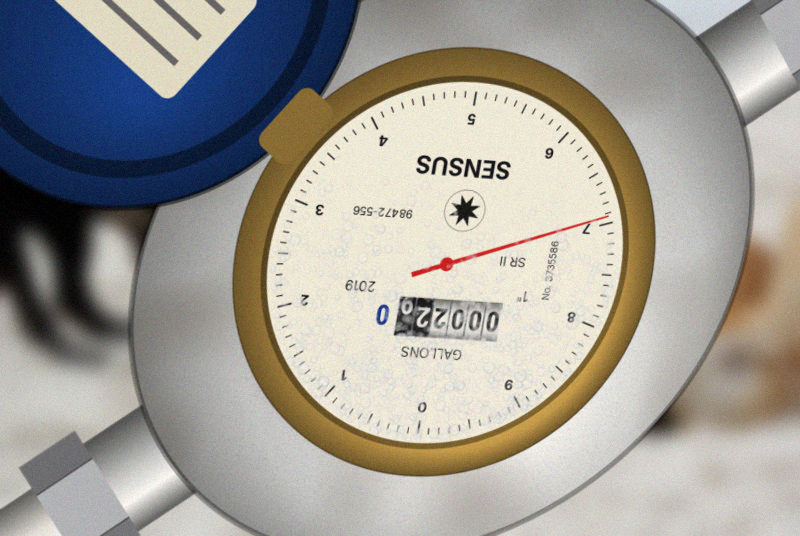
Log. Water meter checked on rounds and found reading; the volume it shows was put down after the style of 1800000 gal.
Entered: 2286.9 gal
